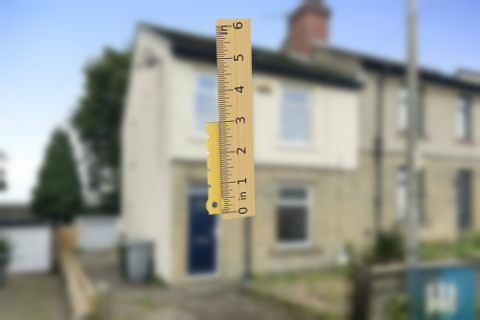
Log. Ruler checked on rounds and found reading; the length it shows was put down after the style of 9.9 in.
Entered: 3 in
